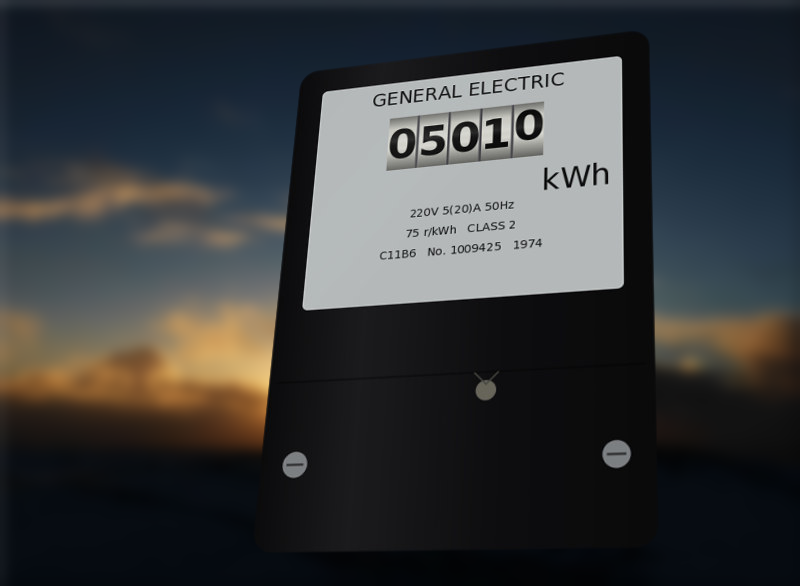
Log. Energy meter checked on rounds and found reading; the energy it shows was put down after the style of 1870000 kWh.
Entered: 5010 kWh
